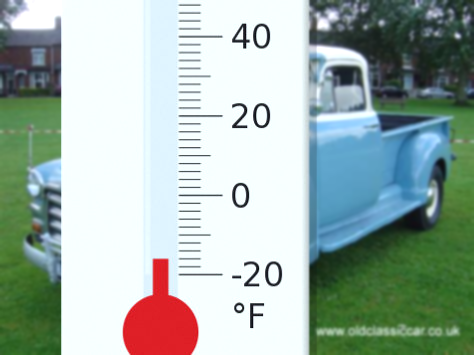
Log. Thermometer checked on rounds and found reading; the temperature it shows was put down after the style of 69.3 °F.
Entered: -16 °F
